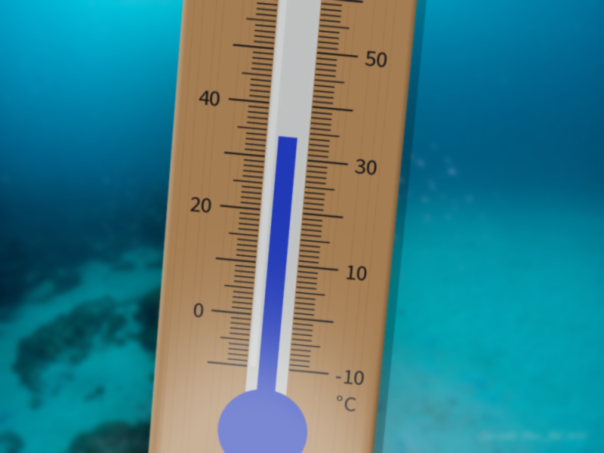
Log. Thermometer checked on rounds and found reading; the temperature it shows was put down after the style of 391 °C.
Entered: 34 °C
